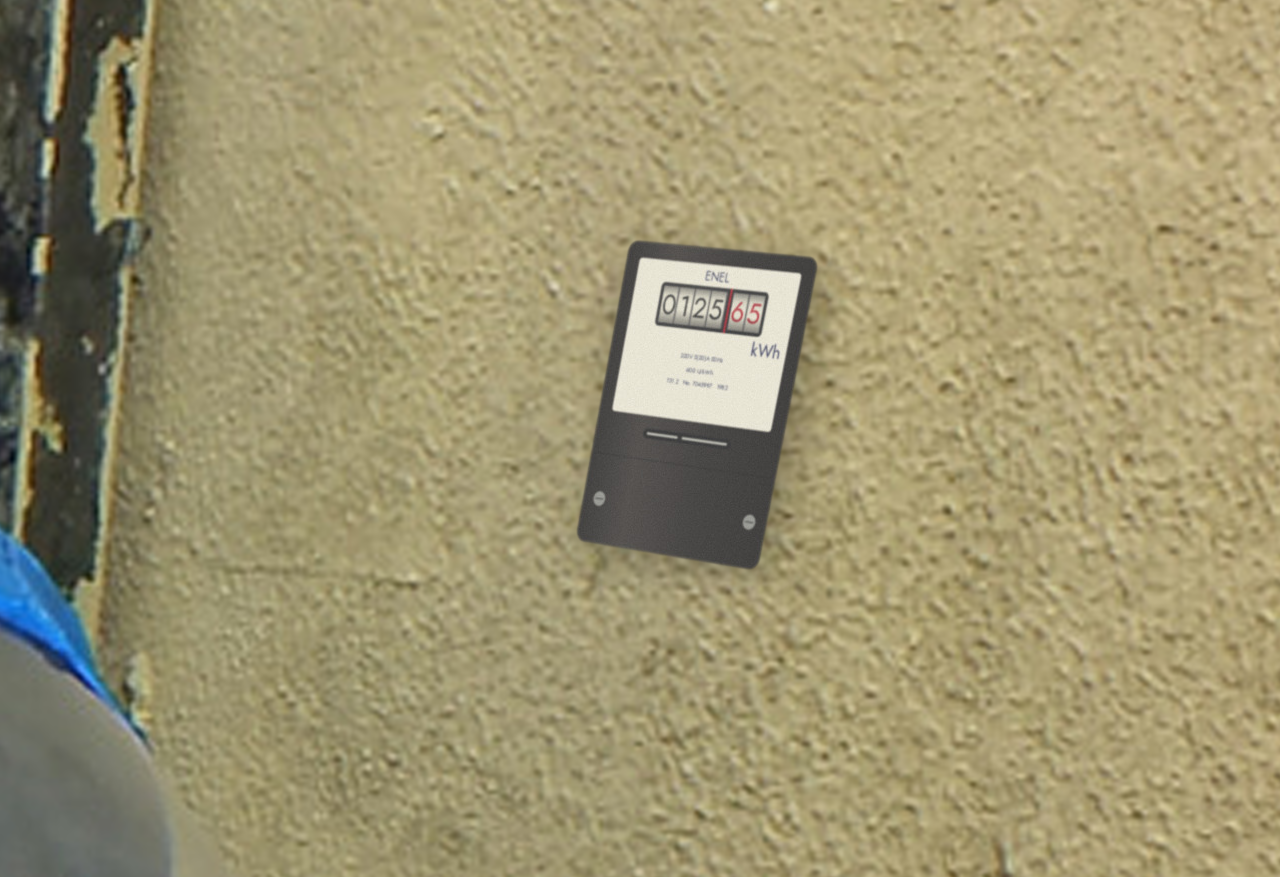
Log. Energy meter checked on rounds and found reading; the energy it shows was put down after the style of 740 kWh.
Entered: 125.65 kWh
